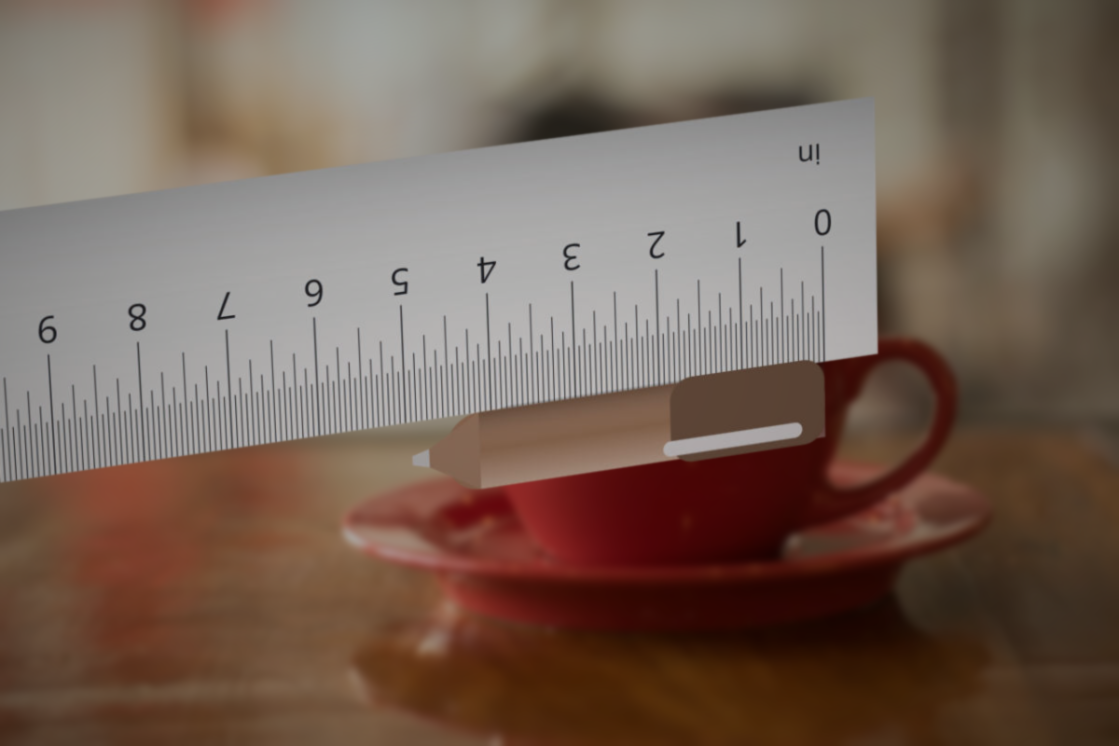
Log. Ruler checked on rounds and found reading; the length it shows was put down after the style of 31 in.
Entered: 4.9375 in
